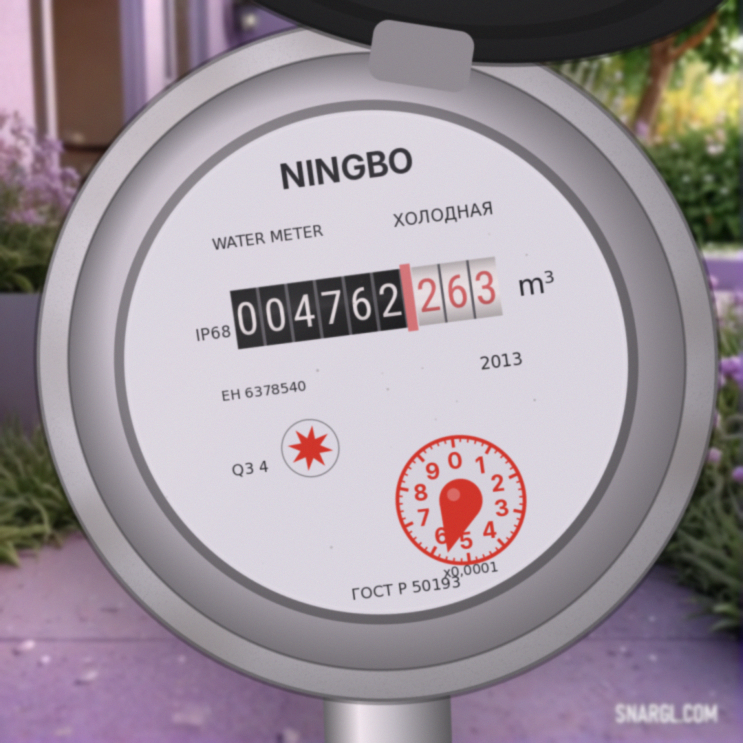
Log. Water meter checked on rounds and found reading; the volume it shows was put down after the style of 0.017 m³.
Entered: 4762.2635 m³
